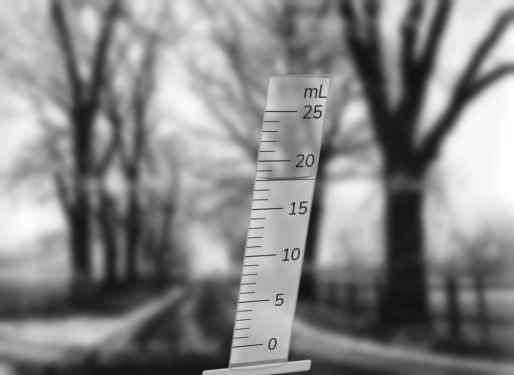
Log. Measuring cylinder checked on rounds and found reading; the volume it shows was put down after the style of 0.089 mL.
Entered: 18 mL
